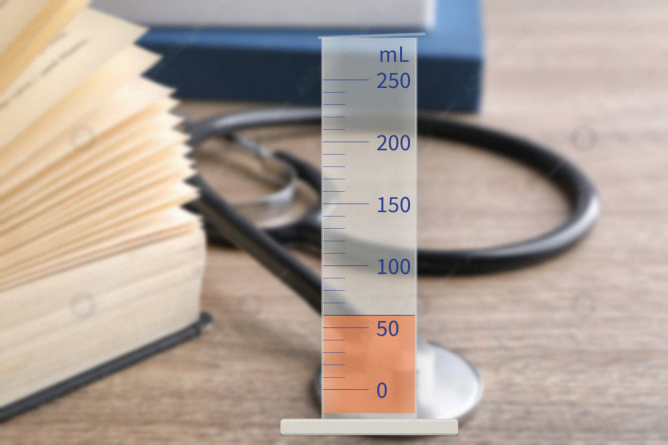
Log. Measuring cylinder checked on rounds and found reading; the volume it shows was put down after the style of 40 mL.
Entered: 60 mL
